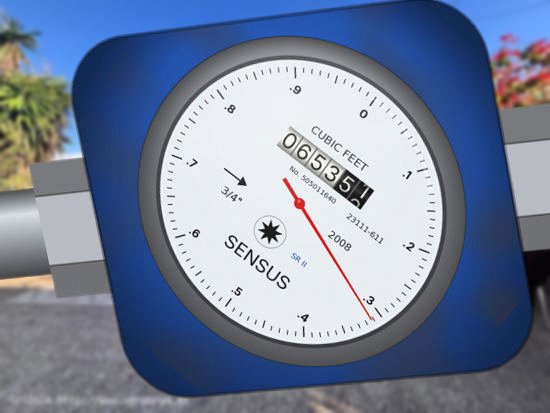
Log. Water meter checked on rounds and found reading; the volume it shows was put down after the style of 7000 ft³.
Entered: 65351.31 ft³
